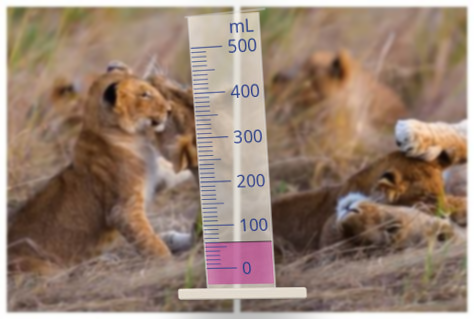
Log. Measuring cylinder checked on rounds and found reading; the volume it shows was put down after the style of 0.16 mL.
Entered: 60 mL
